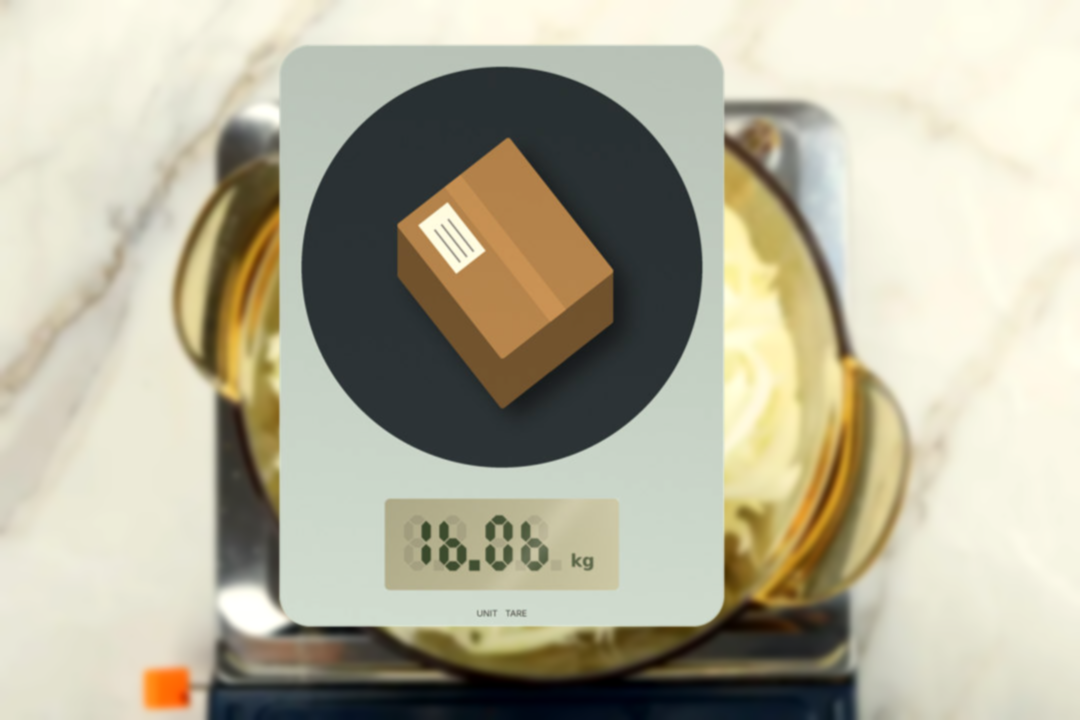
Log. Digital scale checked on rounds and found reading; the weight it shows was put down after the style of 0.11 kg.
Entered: 16.06 kg
